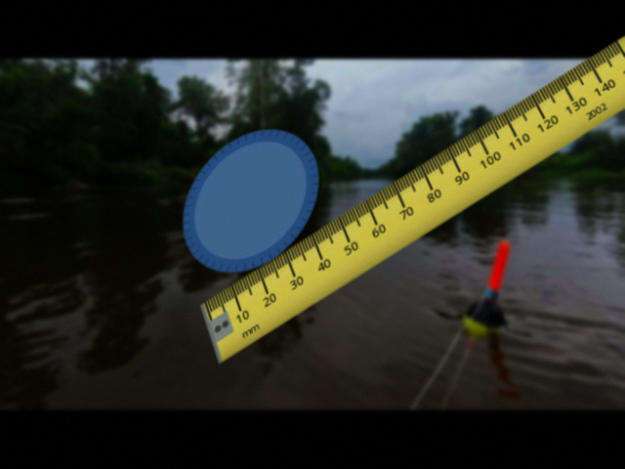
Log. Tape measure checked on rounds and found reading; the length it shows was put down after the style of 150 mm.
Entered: 50 mm
